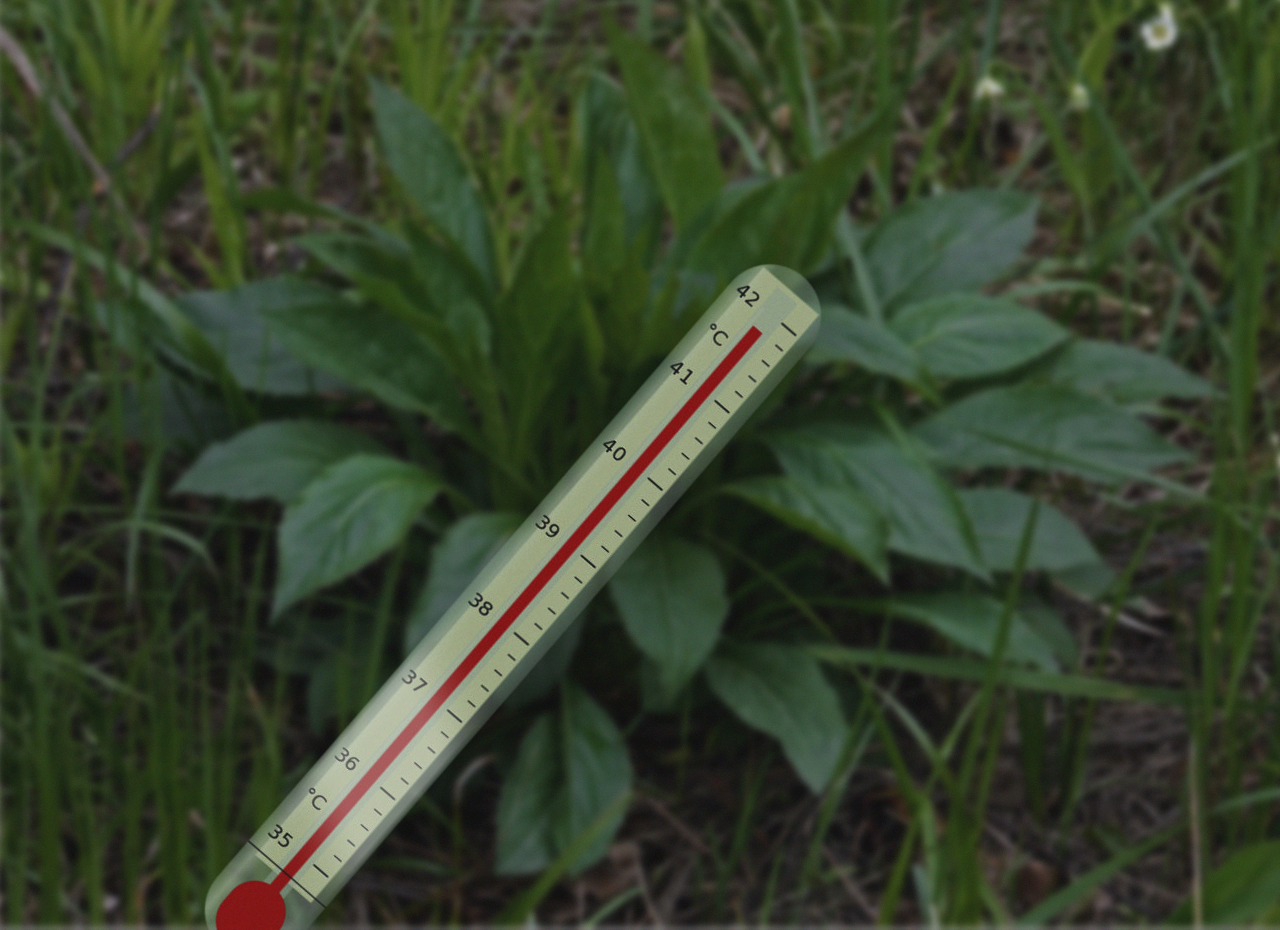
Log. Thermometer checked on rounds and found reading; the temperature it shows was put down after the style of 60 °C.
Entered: 41.8 °C
